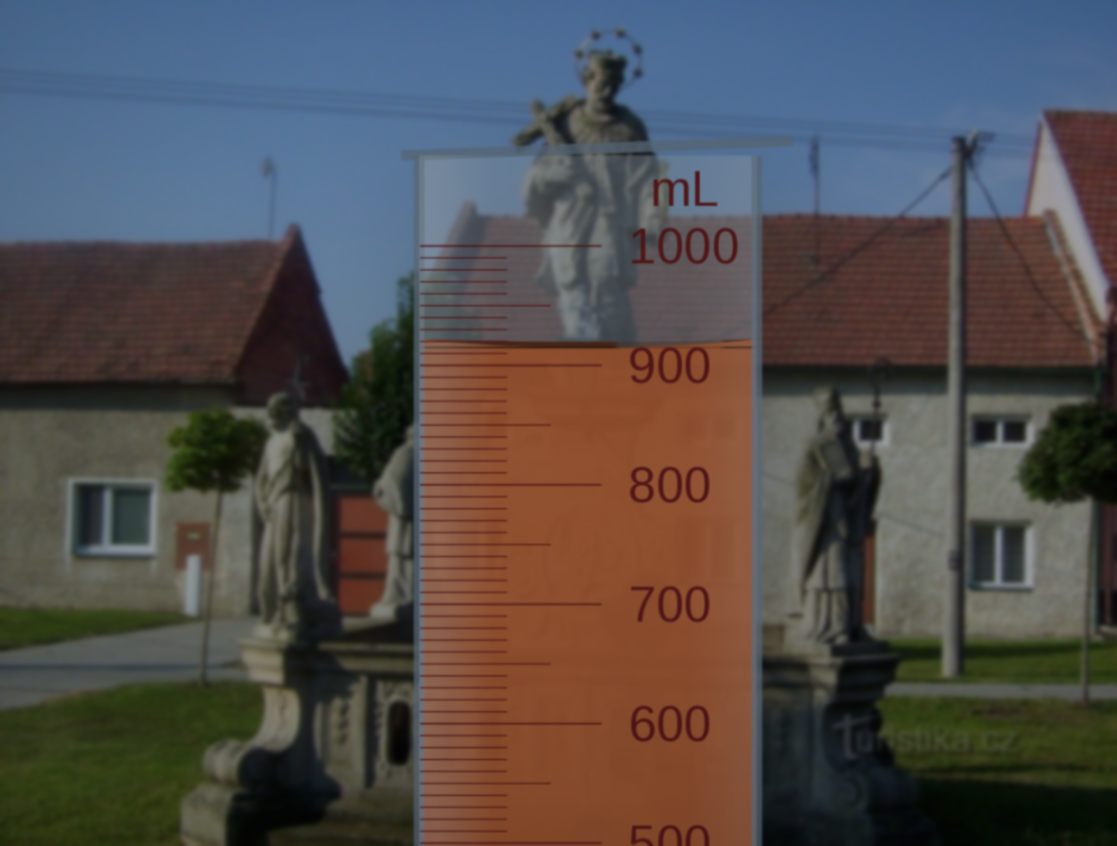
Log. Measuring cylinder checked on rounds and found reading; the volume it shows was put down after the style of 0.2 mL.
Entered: 915 mL
